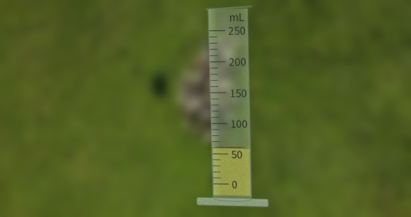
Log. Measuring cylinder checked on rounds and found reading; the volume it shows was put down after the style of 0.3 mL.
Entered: 60 mL
